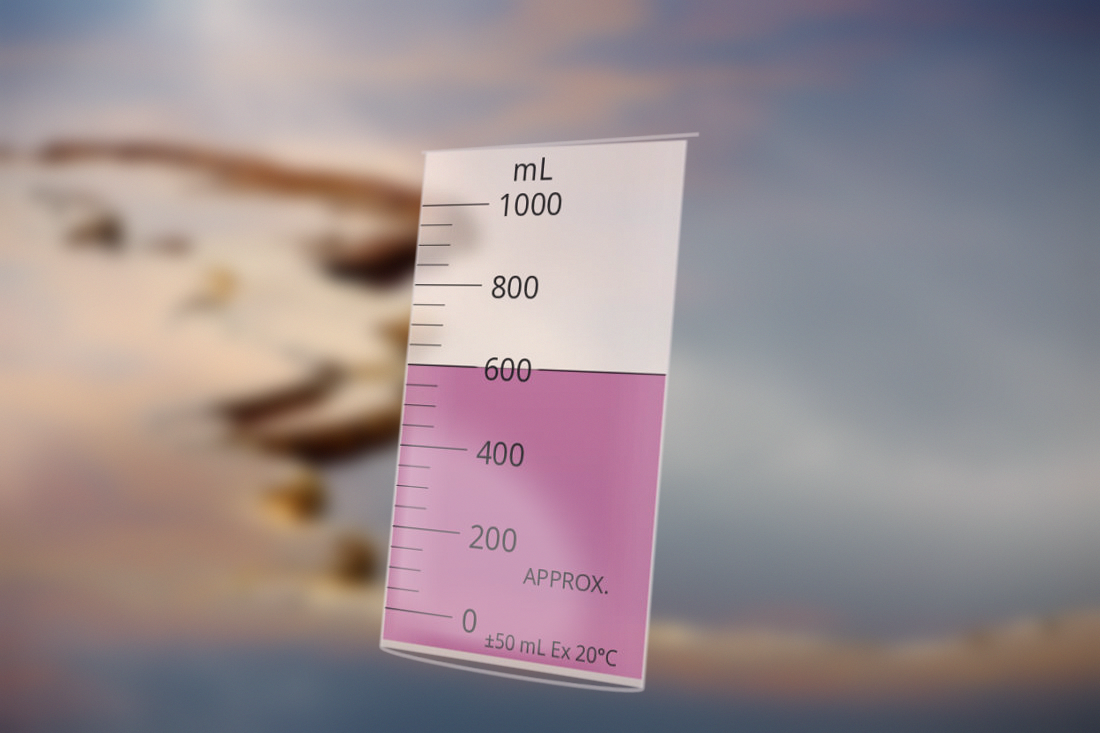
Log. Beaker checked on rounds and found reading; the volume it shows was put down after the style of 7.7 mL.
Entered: 600 mL
